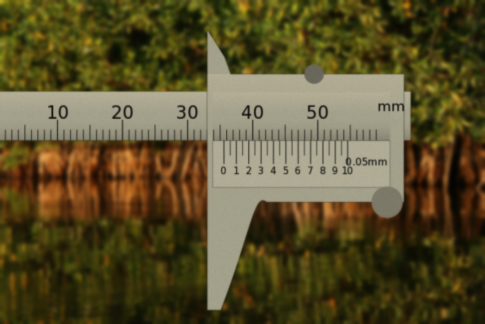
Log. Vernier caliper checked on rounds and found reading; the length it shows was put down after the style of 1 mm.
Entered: 35.6 mm
